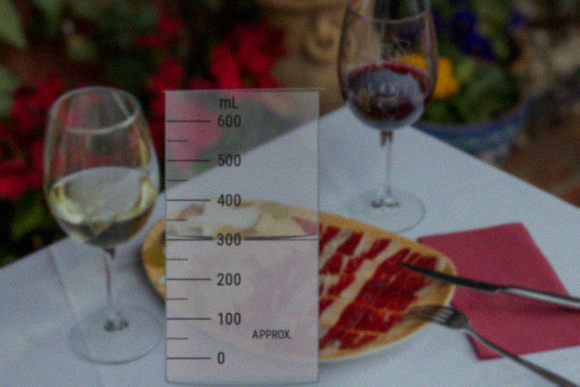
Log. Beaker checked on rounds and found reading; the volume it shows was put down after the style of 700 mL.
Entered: 300 mL
